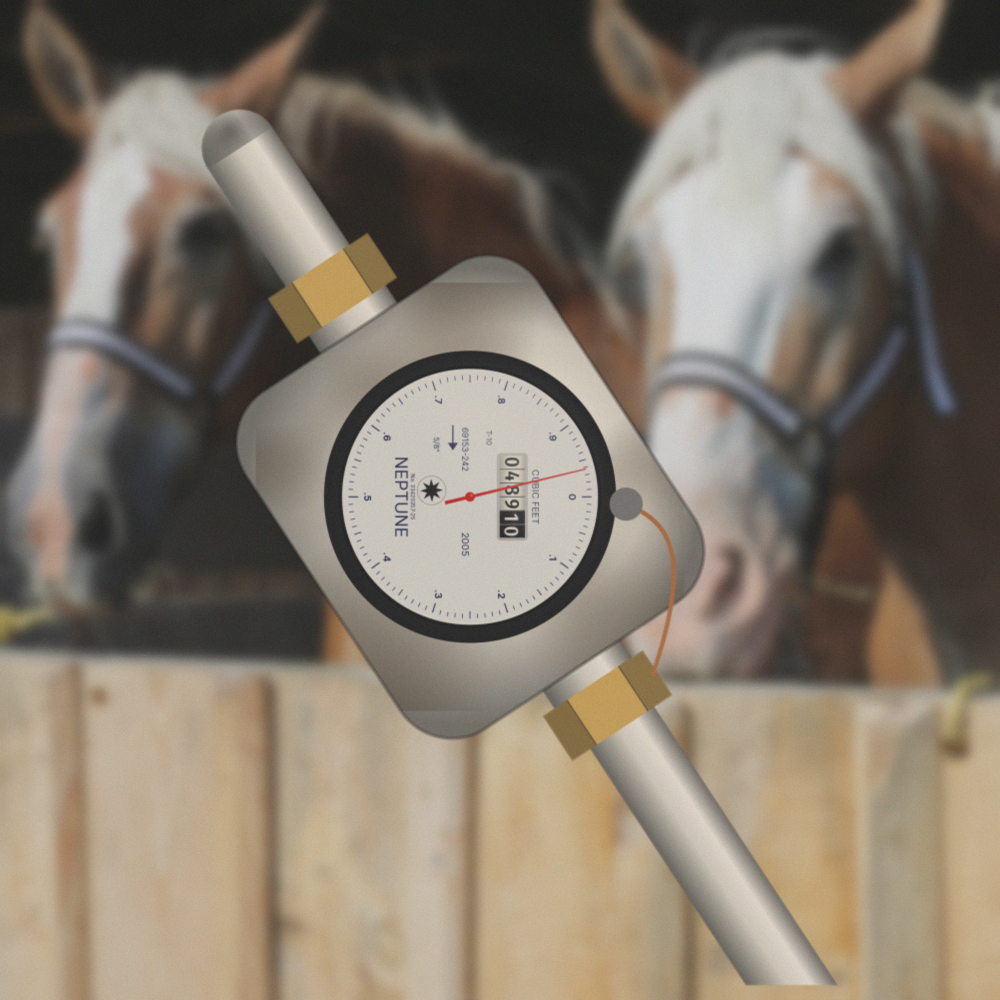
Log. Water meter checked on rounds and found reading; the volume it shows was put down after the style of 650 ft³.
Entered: 48909.96 ft³
